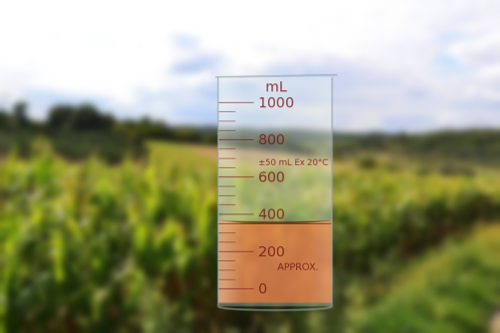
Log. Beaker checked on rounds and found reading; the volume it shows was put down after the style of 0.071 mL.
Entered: 350 mL
